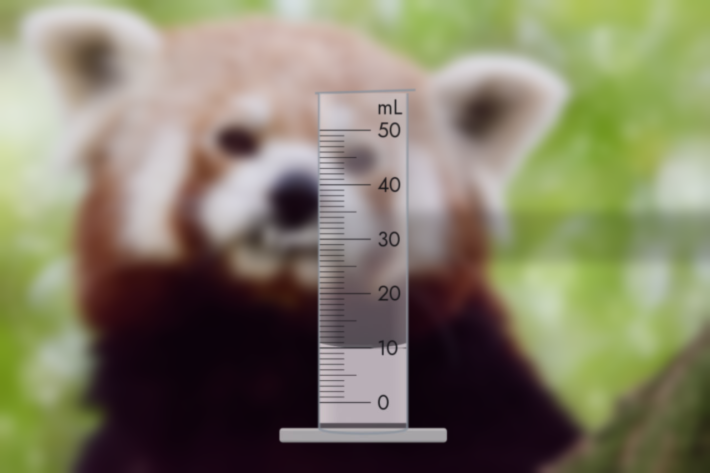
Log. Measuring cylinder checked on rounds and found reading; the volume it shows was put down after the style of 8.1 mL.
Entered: 10 mL
